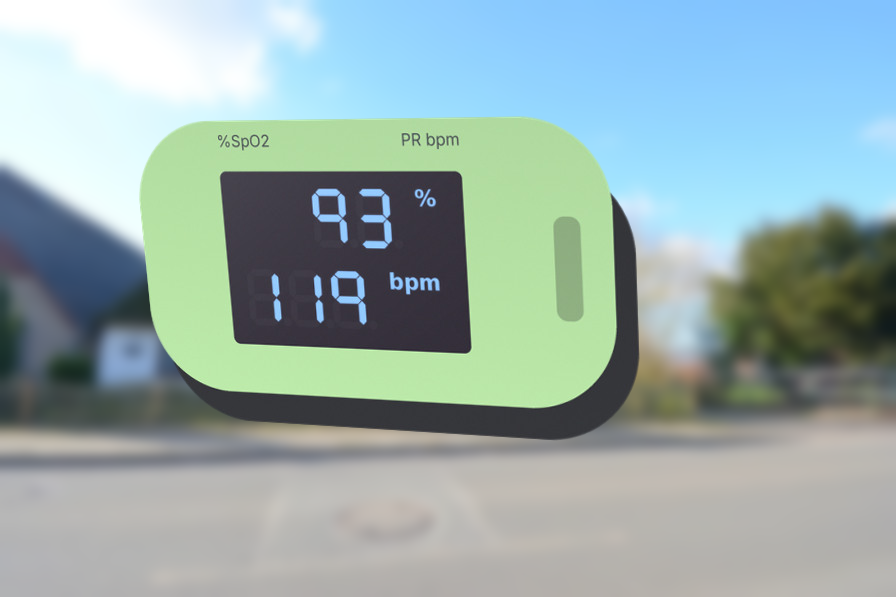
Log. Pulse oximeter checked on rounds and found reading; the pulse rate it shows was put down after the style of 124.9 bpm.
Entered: 119 bpm
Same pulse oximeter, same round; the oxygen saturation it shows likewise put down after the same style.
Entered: 93 %
